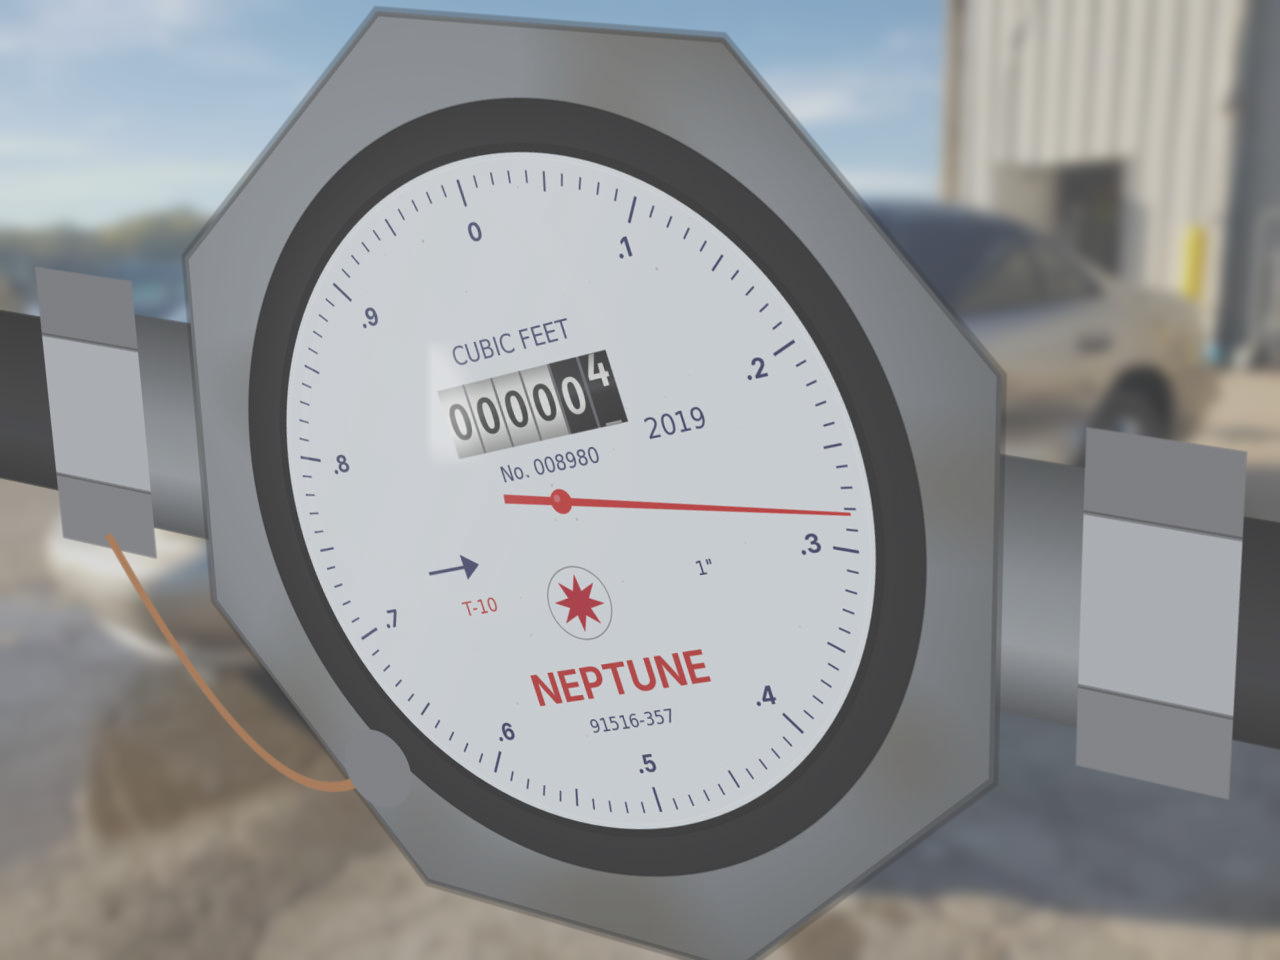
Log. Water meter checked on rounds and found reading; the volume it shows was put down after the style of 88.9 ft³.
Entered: 4.28 ft³
